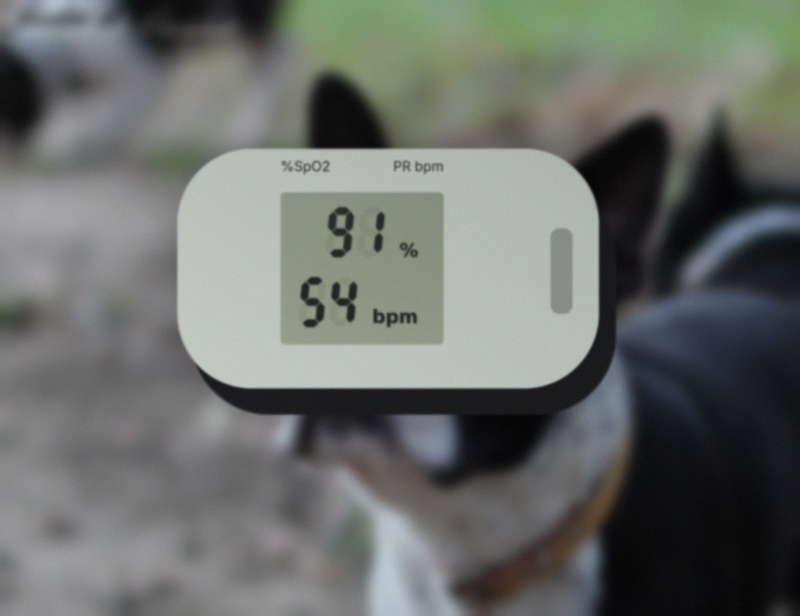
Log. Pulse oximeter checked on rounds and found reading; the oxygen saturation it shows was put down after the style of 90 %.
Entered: 91 %
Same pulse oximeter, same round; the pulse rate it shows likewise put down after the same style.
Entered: 54 bpm
